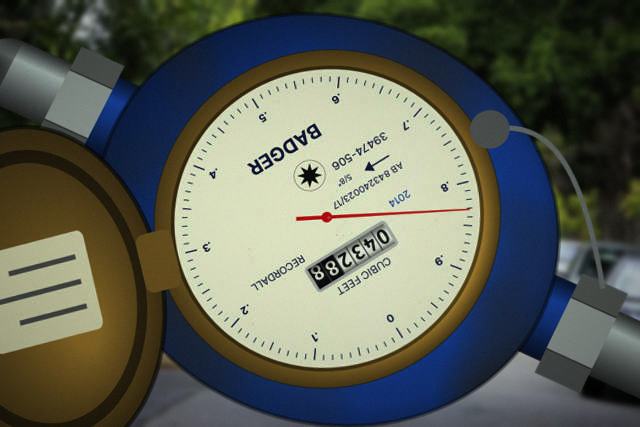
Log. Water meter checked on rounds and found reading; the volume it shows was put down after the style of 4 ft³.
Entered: 43287.83 ft³
